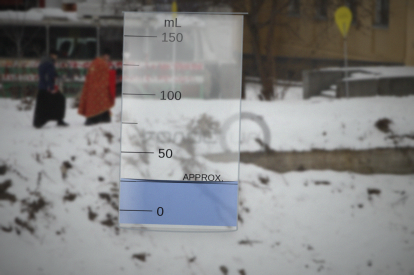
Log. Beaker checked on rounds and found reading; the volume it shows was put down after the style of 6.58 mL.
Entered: 25 mL
